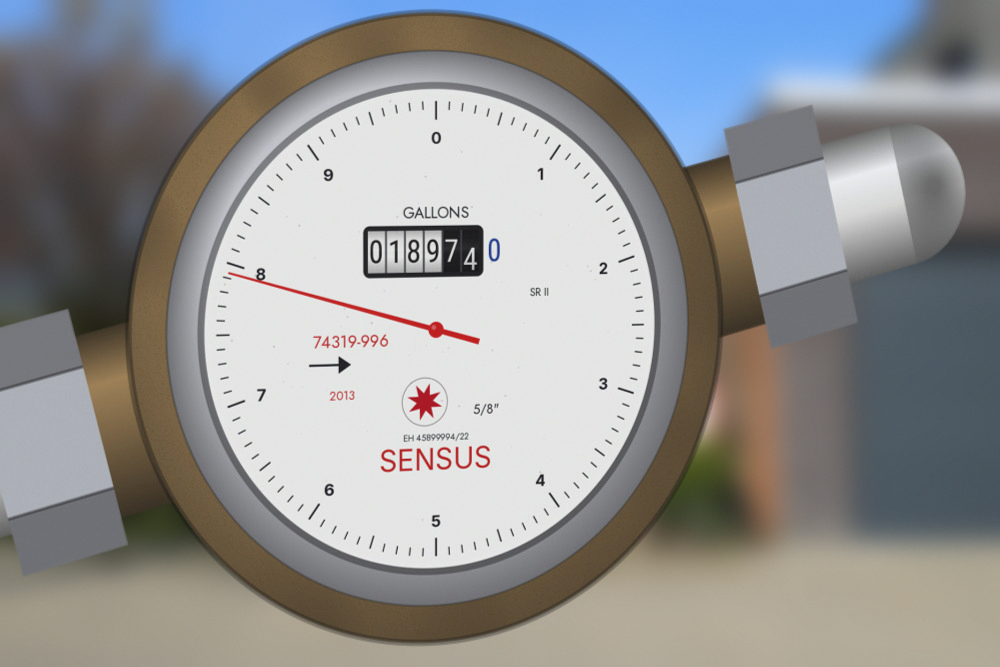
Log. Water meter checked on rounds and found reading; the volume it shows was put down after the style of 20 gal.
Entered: 189737.9 gal
